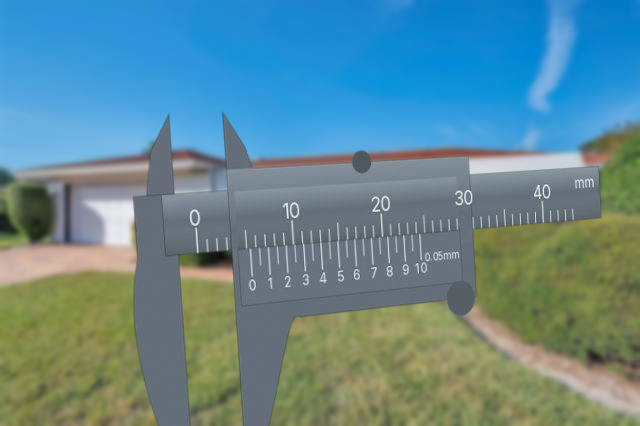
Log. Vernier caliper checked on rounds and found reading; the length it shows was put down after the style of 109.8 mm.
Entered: 5.4 mm
